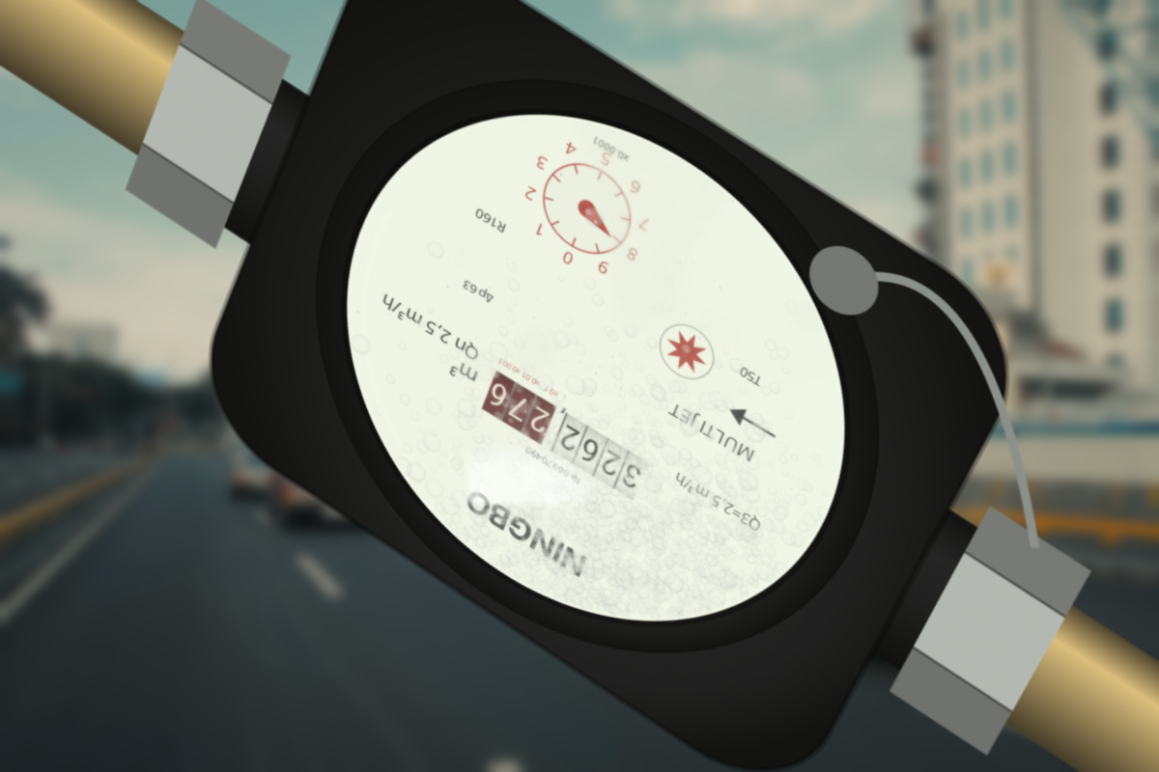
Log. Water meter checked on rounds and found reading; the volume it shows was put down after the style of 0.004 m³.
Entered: 3262.2768 m³
